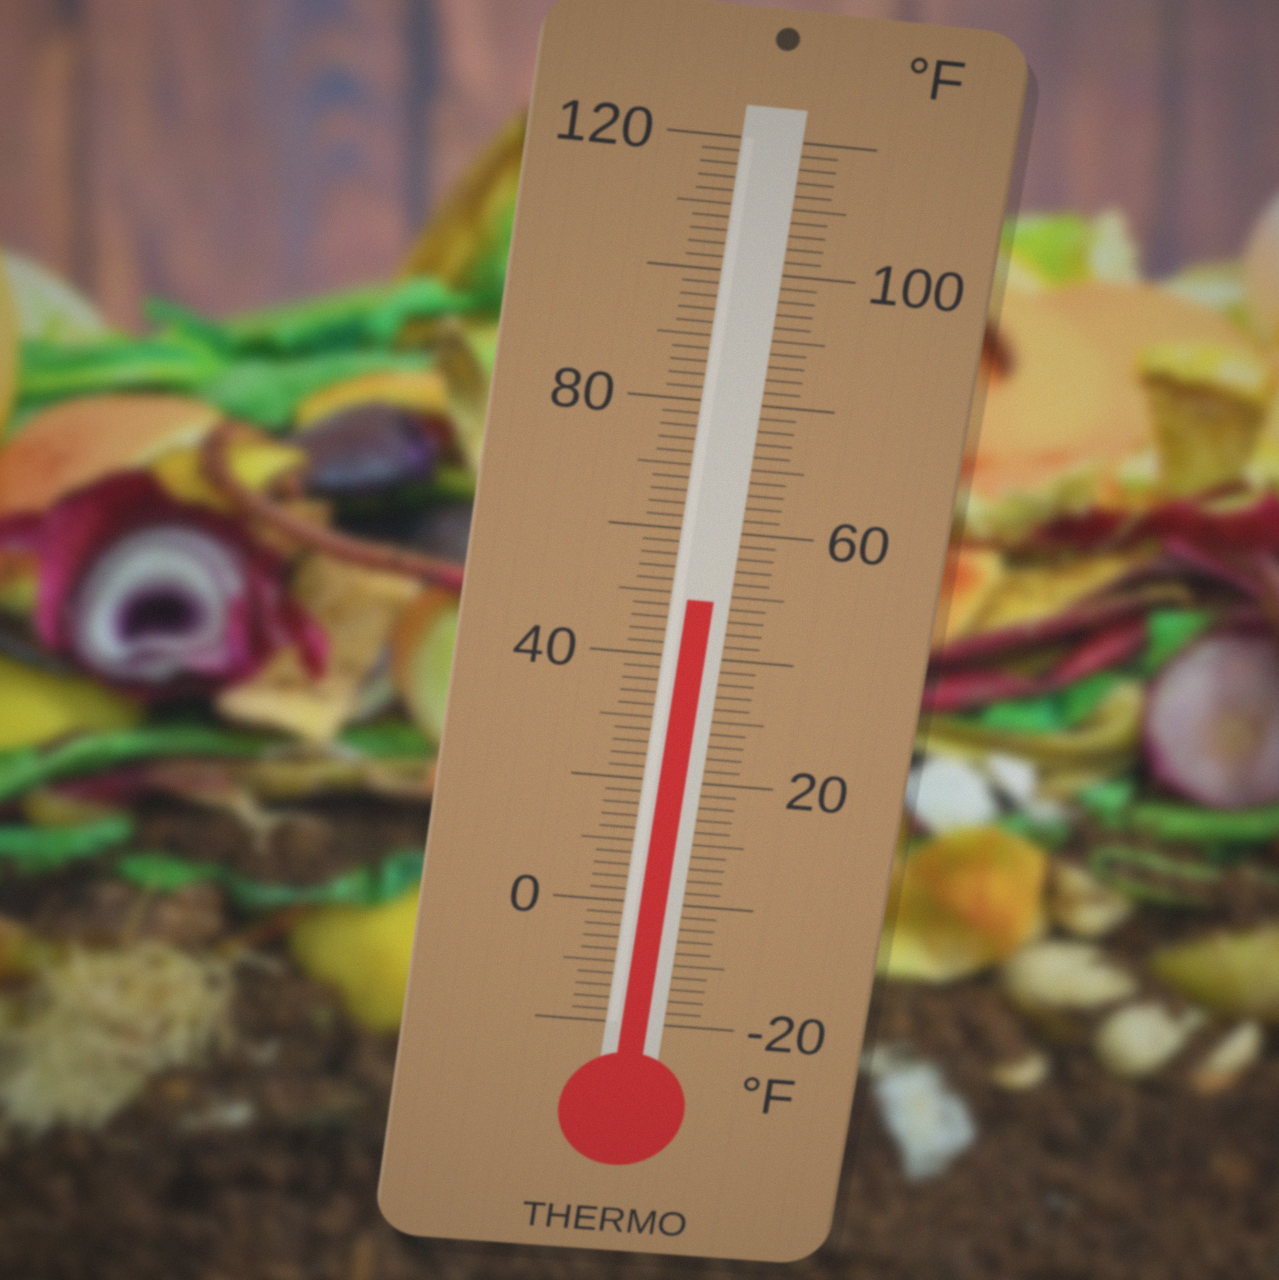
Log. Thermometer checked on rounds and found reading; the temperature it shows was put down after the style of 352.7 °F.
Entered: 49 °F
